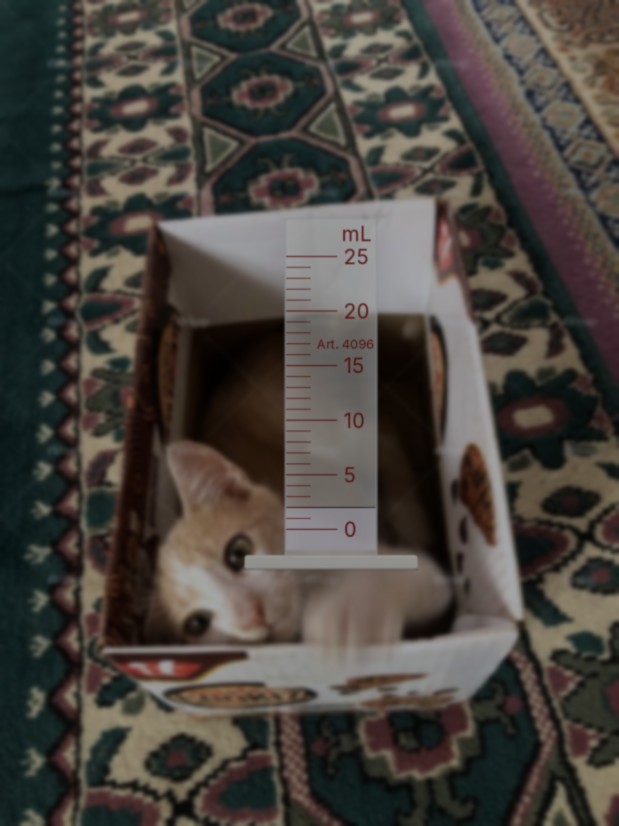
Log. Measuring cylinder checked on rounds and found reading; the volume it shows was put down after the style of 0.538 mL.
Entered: 2 mL
